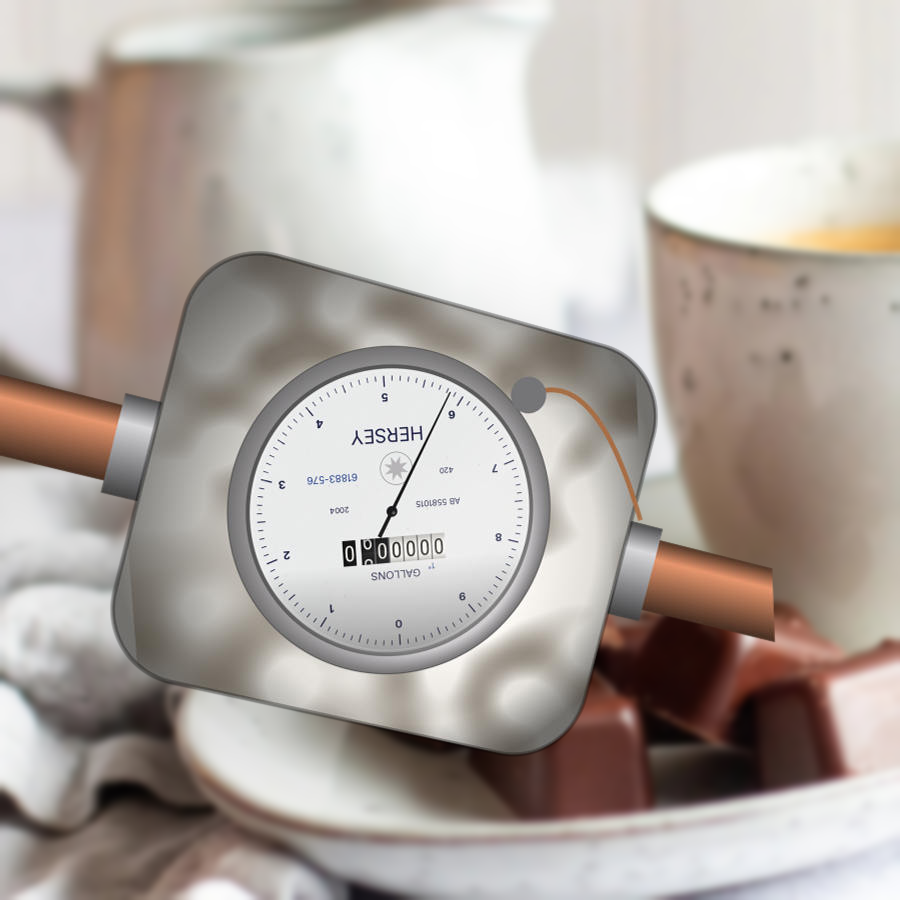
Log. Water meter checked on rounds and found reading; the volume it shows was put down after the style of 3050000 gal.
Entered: 85.8 gal
